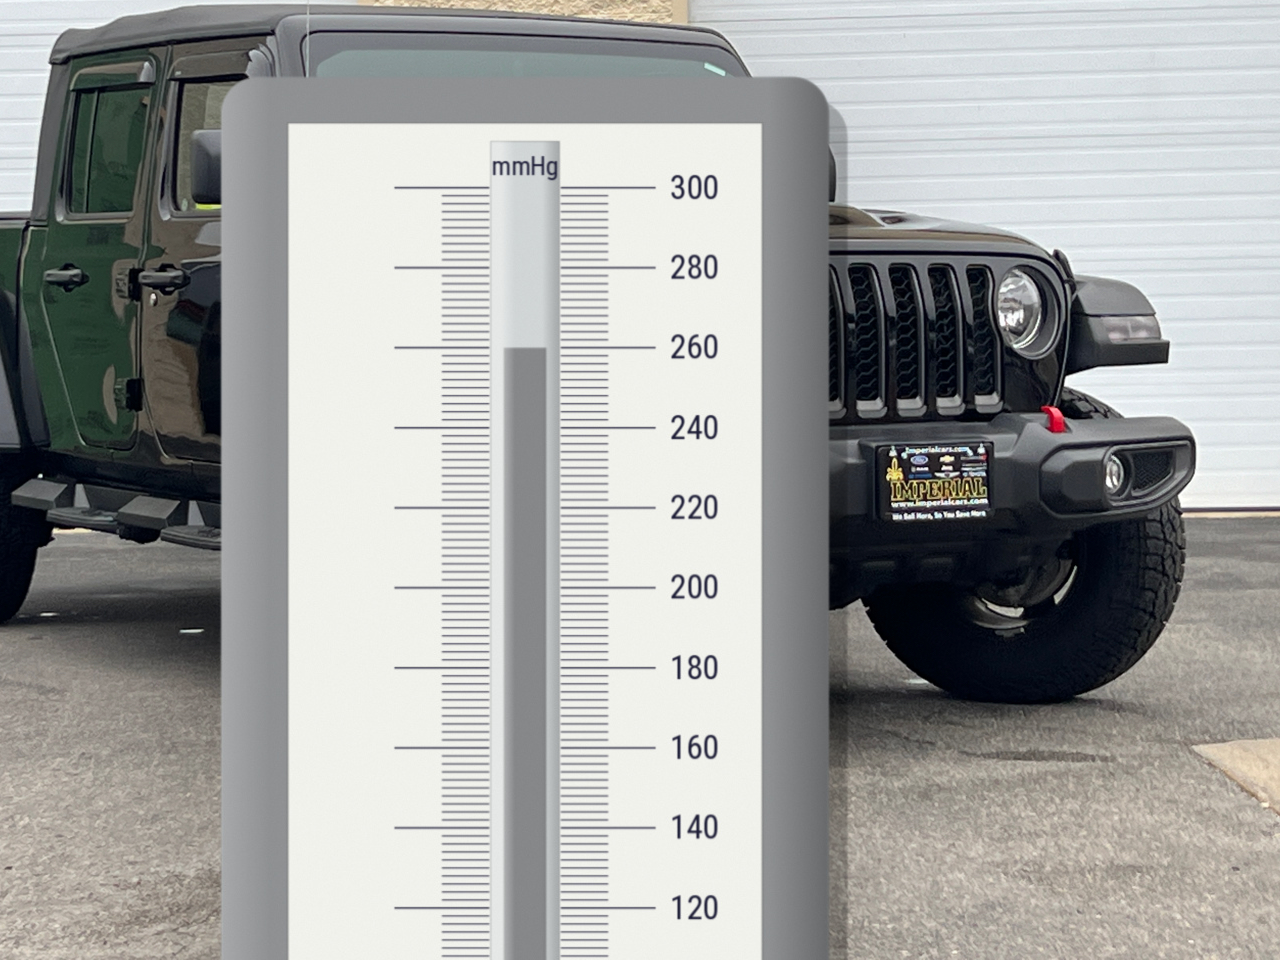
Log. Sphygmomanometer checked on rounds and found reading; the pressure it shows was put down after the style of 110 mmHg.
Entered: 260 mmHg
